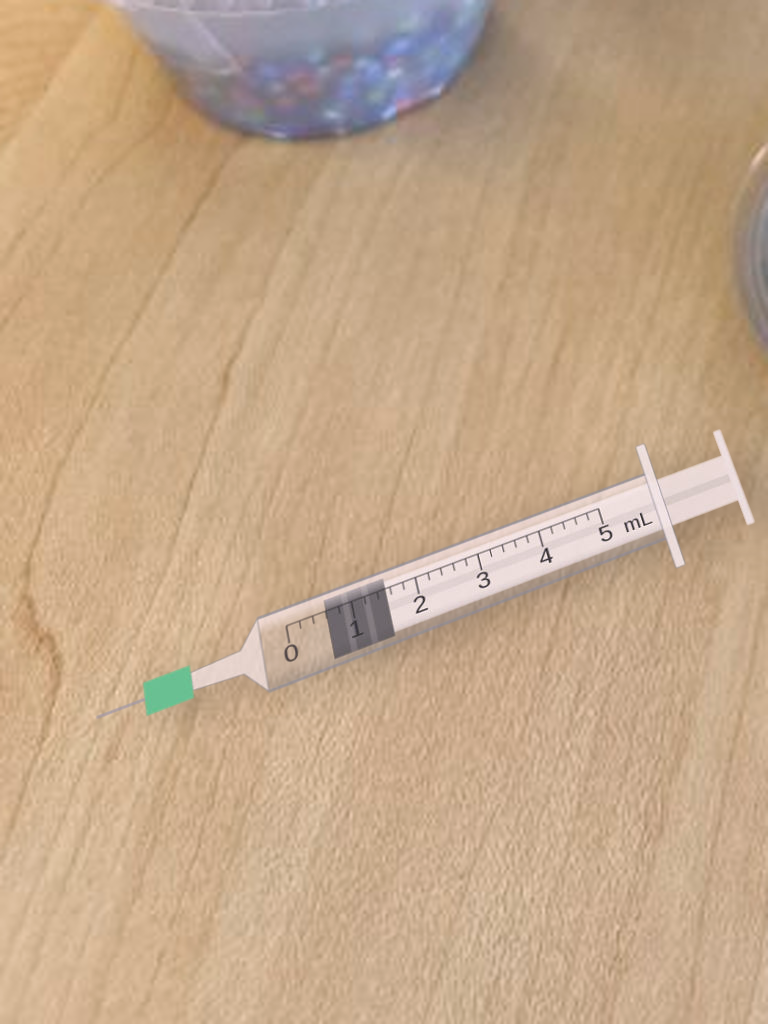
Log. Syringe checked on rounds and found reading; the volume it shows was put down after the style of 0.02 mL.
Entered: 0.6 mL
